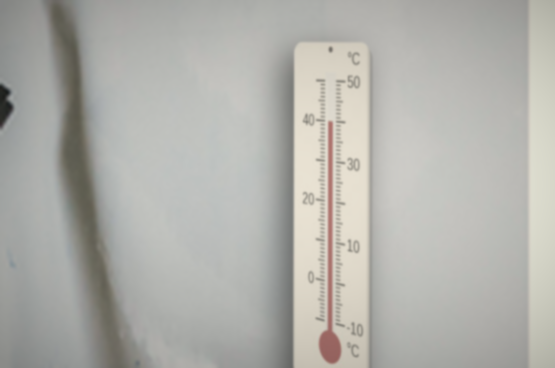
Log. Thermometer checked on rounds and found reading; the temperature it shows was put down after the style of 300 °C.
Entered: 40 °C
